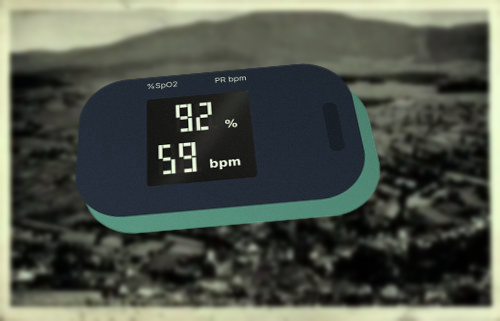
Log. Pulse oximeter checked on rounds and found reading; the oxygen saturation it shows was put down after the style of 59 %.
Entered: 92 %
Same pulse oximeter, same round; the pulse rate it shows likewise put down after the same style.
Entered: 59 bpm
